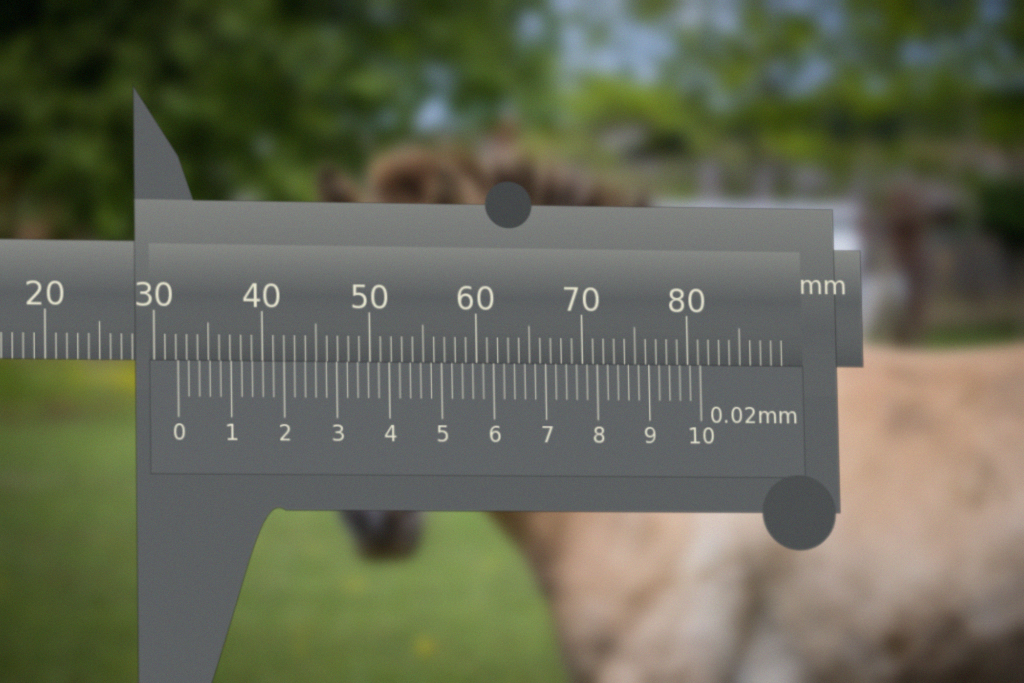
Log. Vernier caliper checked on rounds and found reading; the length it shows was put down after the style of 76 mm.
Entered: 32.2 mm
